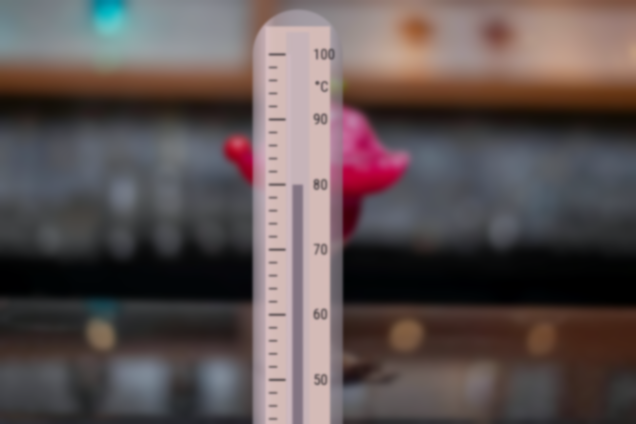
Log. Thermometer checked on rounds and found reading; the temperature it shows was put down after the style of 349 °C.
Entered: 80 °C
